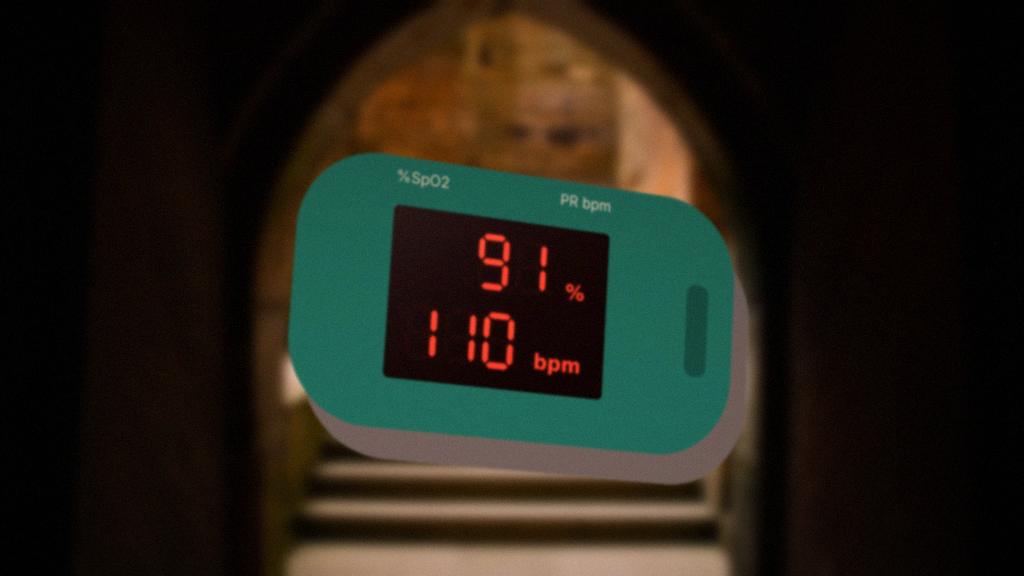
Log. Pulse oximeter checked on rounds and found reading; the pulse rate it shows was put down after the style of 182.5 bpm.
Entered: 110 bpm
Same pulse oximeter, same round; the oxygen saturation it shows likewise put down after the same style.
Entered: 91 %
